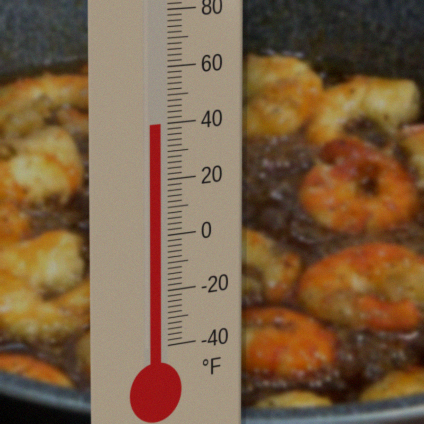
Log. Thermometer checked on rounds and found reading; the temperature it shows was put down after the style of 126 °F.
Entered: 40 °F
